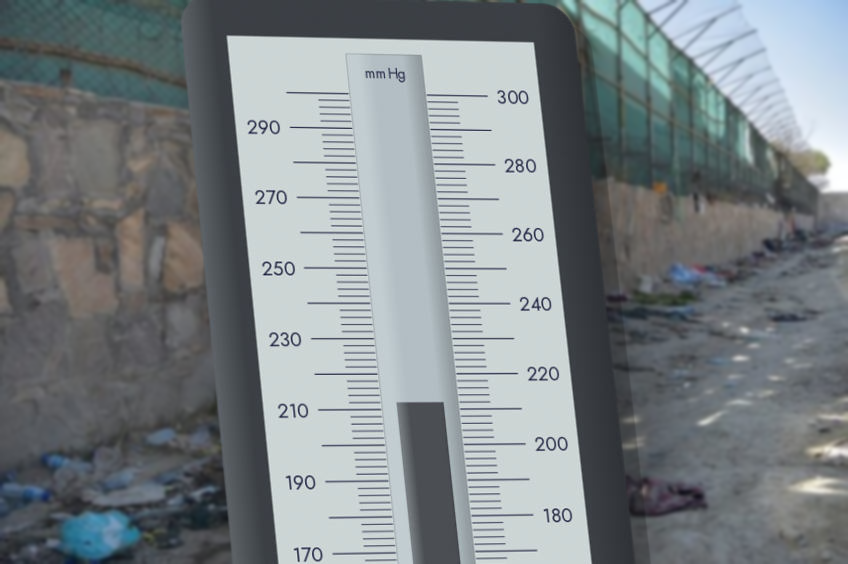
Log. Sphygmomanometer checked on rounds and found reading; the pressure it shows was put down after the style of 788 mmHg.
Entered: 212 mmHg
